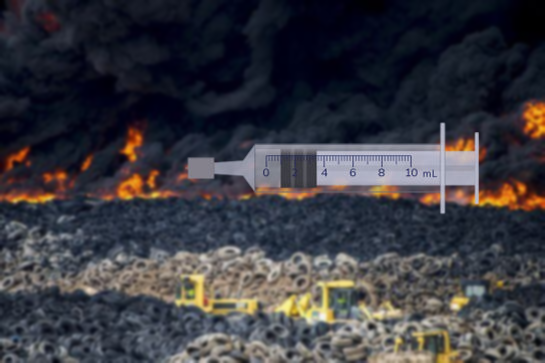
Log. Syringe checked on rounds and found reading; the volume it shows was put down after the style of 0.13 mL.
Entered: 1 mL
